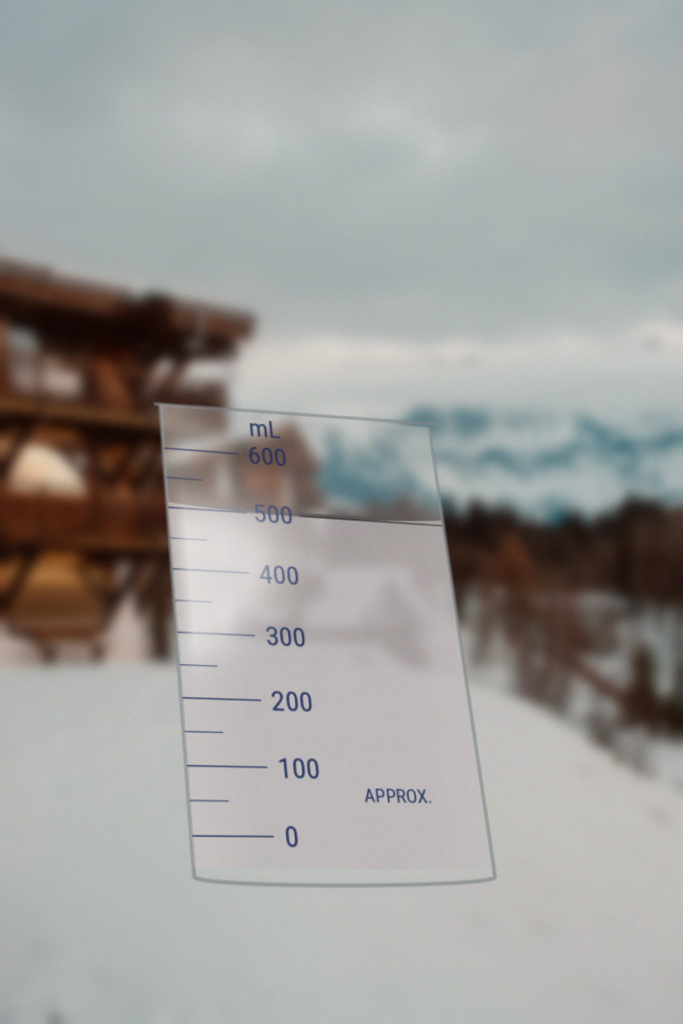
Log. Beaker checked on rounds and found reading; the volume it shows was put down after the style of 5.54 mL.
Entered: 500 mL
